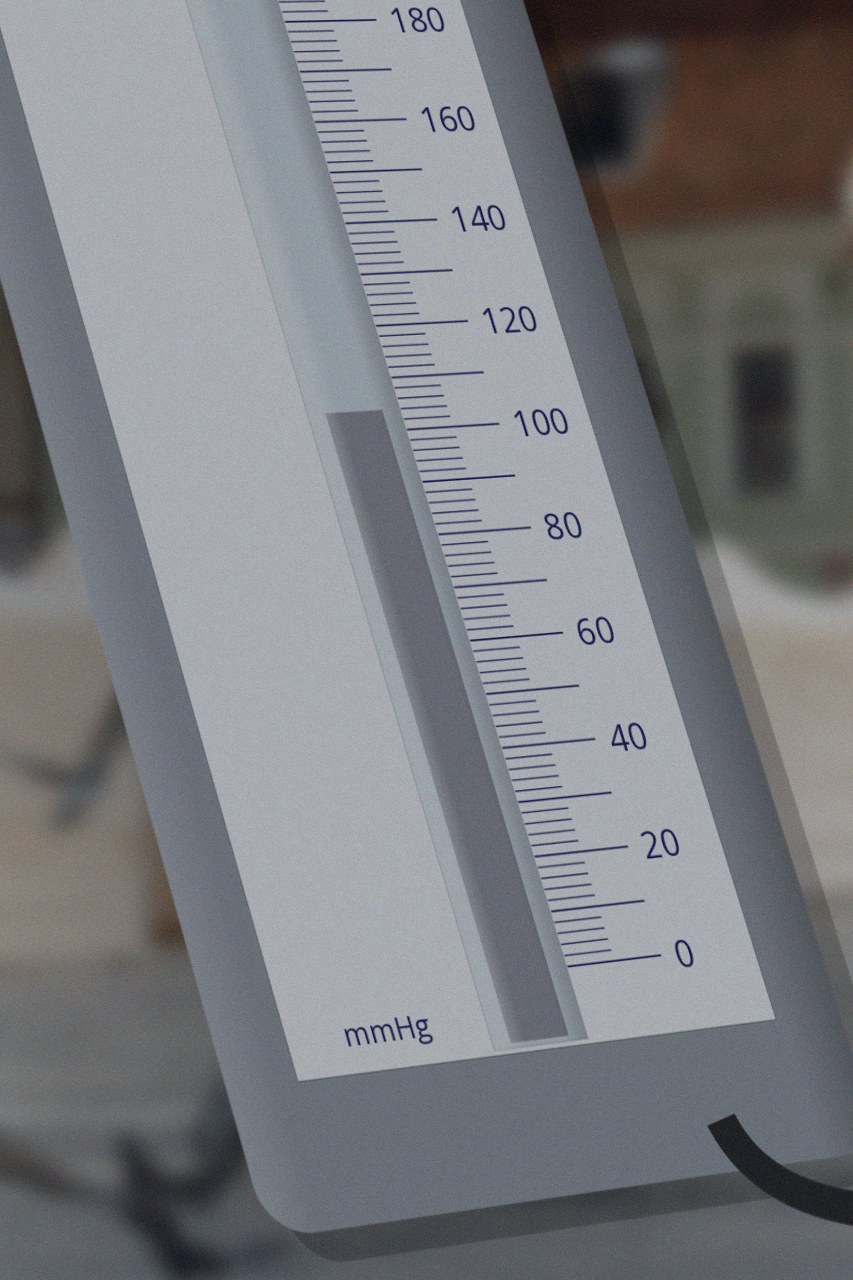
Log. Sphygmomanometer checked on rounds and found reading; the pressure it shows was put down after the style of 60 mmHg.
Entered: 104 mmHg
